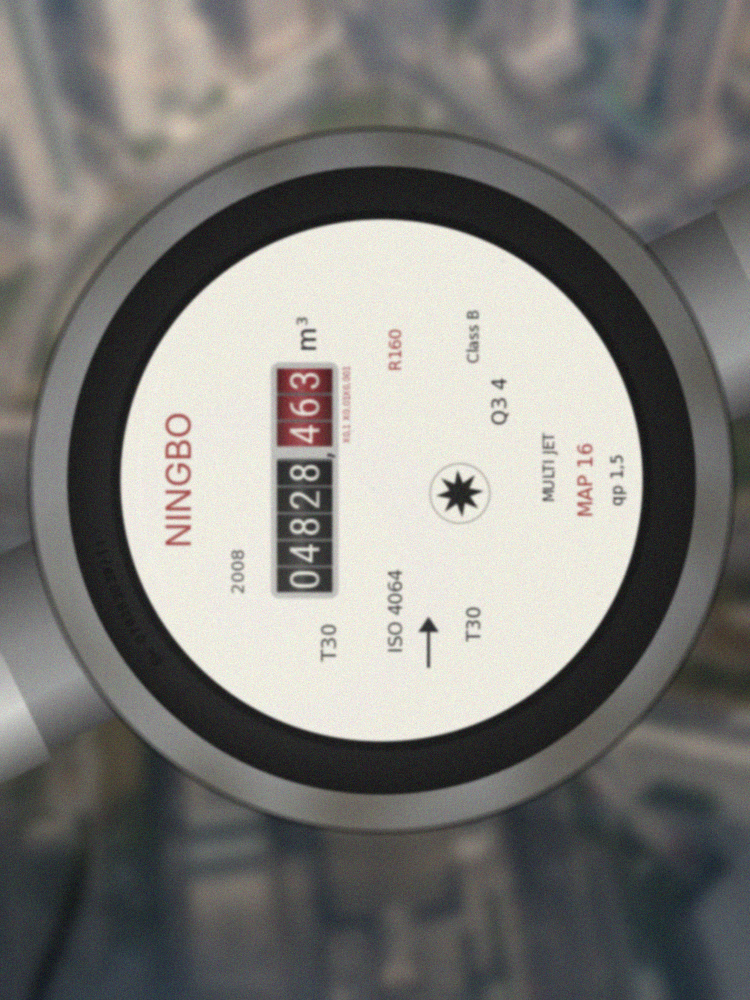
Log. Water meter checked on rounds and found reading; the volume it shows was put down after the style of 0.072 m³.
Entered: 4828.463 m³
